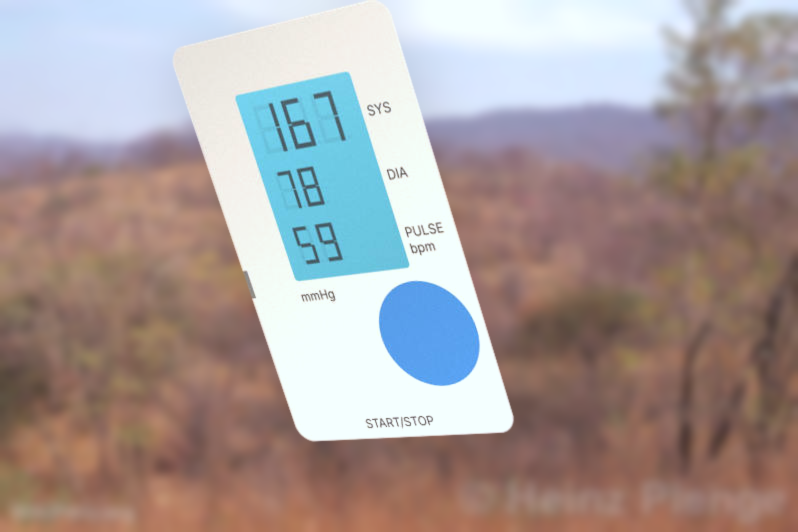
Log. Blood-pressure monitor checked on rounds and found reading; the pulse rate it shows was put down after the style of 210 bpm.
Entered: 59 bpm
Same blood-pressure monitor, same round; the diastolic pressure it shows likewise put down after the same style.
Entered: 78 mmHg
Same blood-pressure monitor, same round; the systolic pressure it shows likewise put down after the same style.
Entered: 167 mmHg
